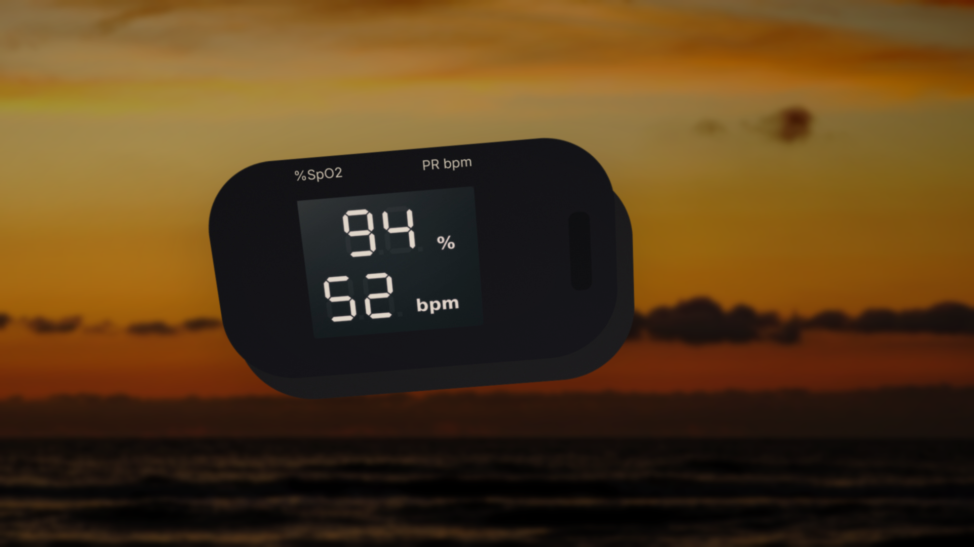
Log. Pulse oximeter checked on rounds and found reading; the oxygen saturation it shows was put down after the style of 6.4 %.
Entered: 94 %
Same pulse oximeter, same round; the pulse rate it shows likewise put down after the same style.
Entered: 52 bpm
